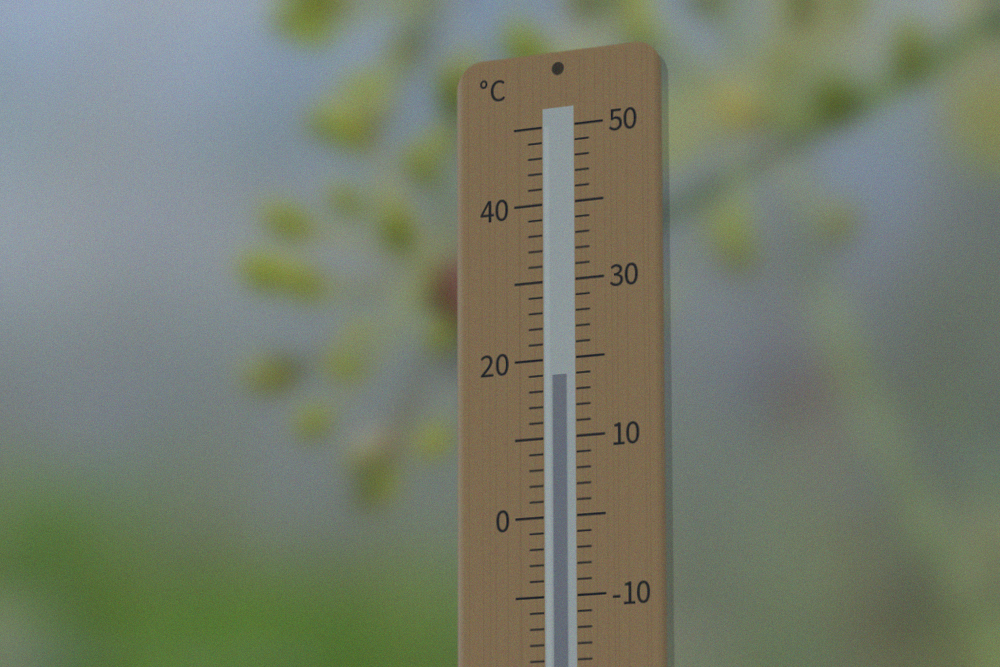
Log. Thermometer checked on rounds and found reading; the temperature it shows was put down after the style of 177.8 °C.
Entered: 18 °C
